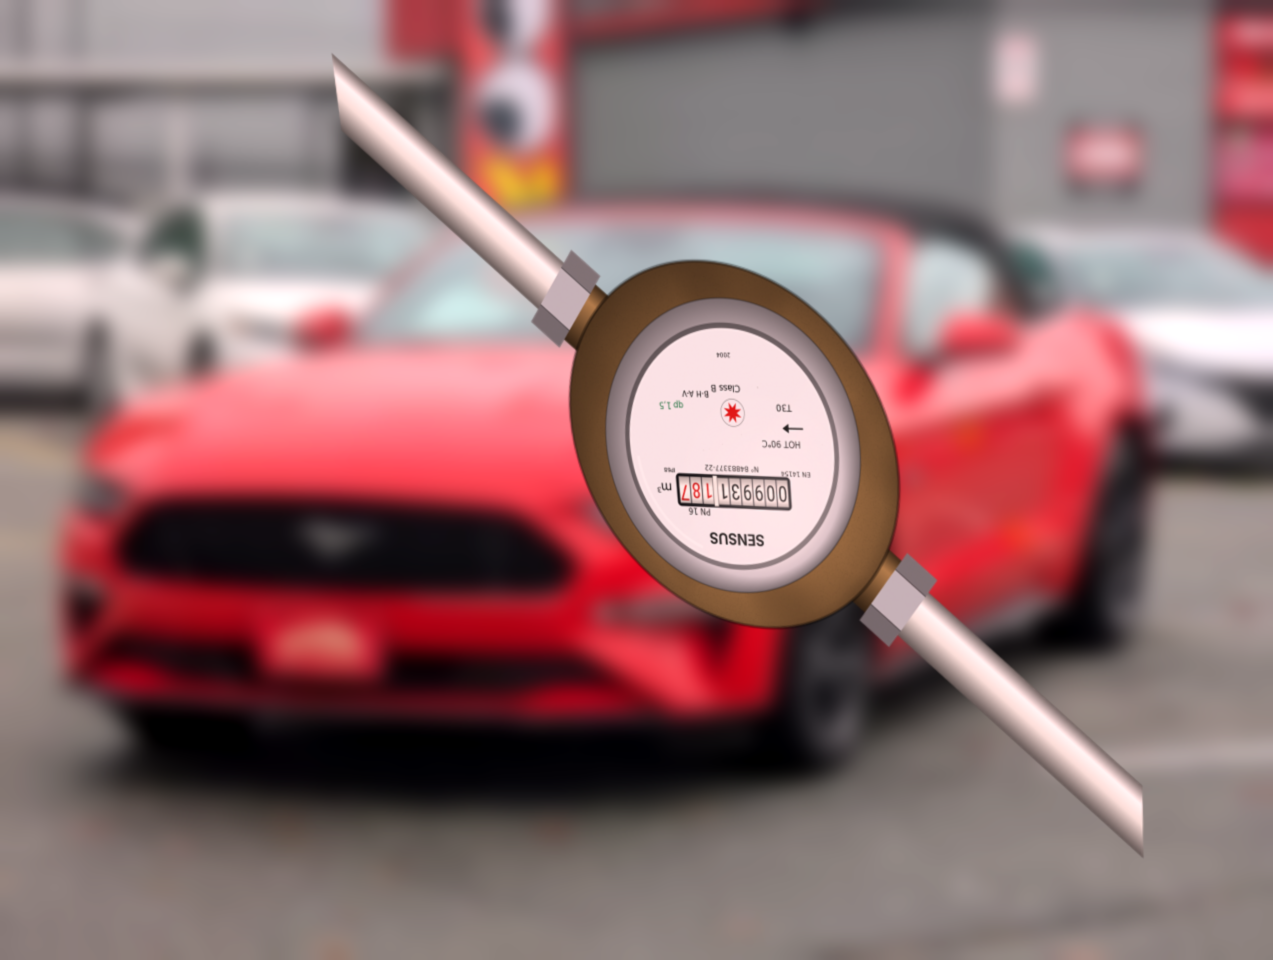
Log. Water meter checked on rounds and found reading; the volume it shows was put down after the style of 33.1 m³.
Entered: 9931.187 m³
